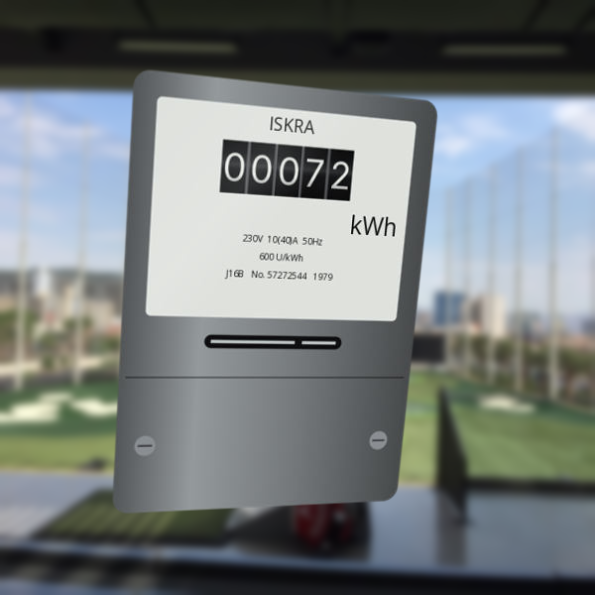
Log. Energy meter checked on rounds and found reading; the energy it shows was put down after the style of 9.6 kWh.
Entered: 72 kWh
